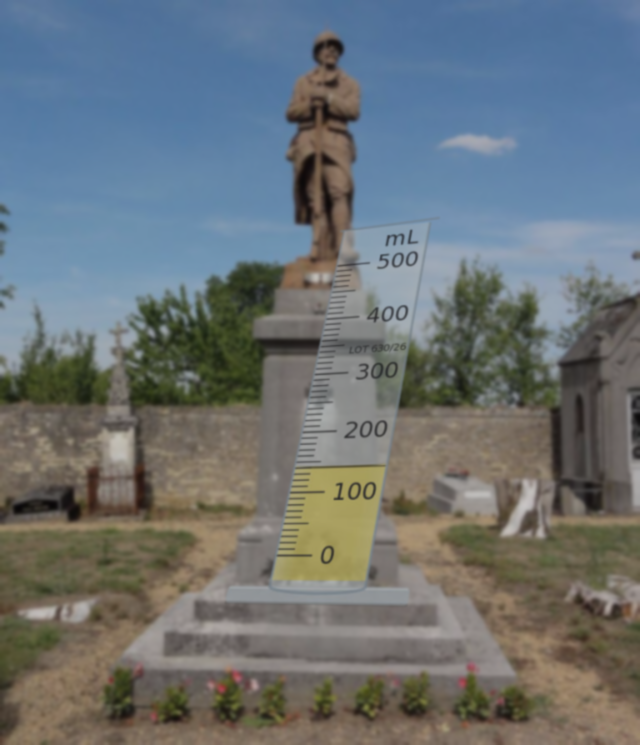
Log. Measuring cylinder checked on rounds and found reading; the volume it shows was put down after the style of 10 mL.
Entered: 140 mL
